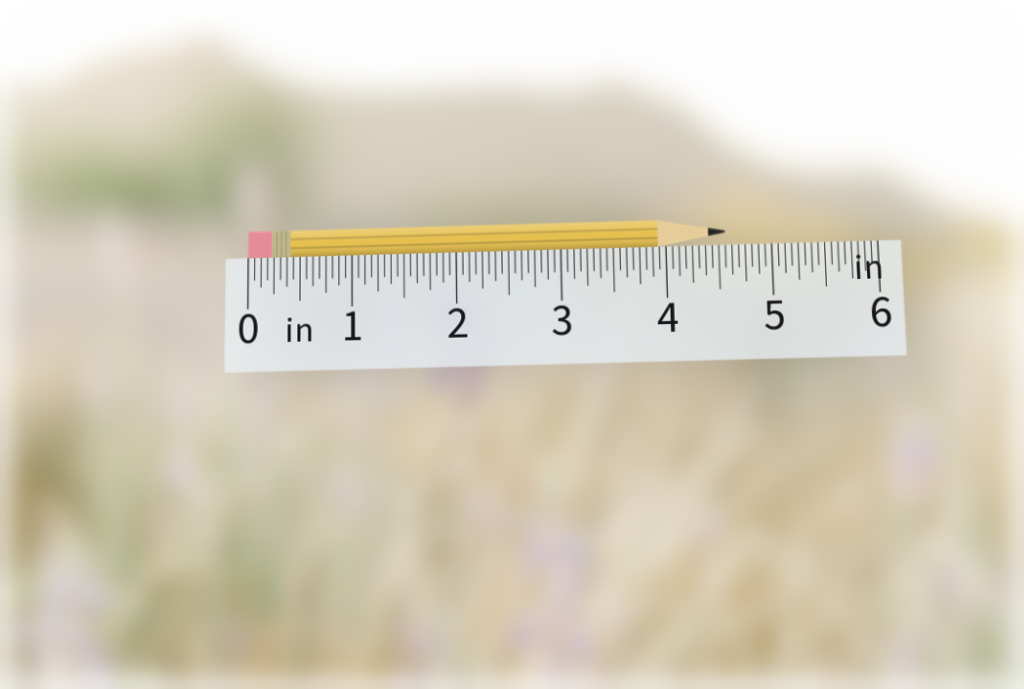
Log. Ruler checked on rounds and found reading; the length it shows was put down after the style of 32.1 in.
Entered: 4.5625 in
